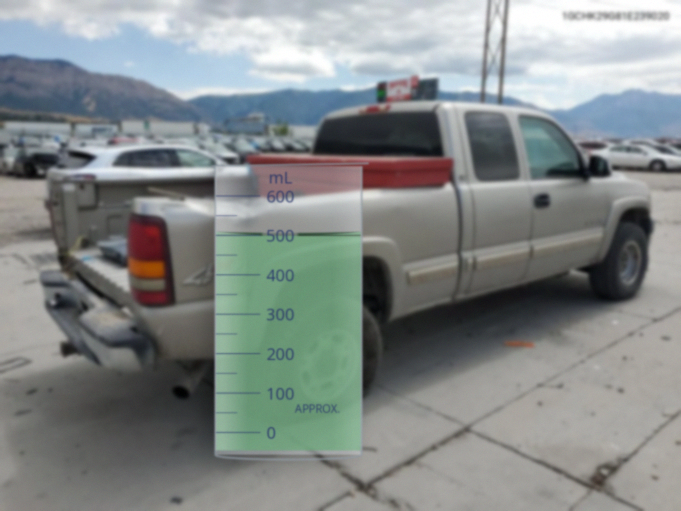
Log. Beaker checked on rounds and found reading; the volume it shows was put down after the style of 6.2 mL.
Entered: 500 mL
